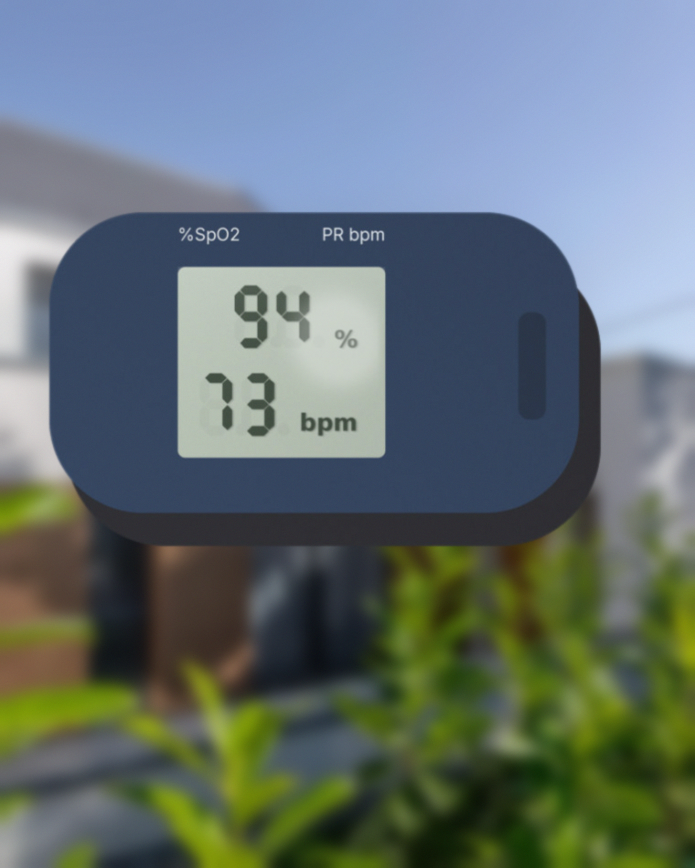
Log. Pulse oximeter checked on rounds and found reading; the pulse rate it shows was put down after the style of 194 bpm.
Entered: 73 bpm
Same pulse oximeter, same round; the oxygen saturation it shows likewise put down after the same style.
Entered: 94 %
